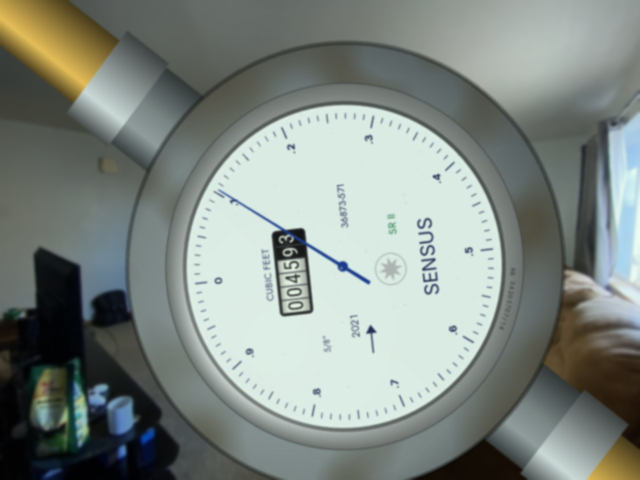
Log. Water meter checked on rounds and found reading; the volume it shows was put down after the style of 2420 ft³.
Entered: 4593.10 ft³
